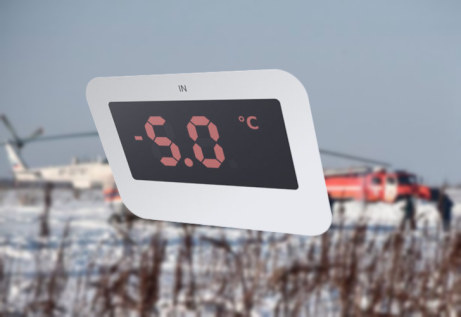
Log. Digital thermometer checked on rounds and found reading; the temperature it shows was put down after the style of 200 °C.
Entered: -5.0 °C
